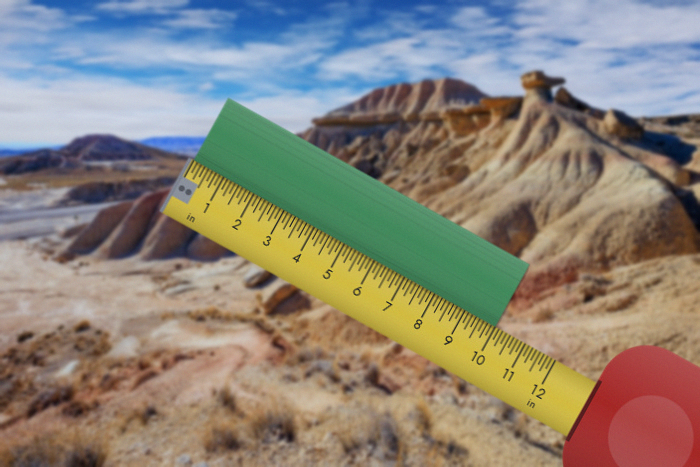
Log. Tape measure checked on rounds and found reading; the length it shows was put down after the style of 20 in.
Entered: 10 in
